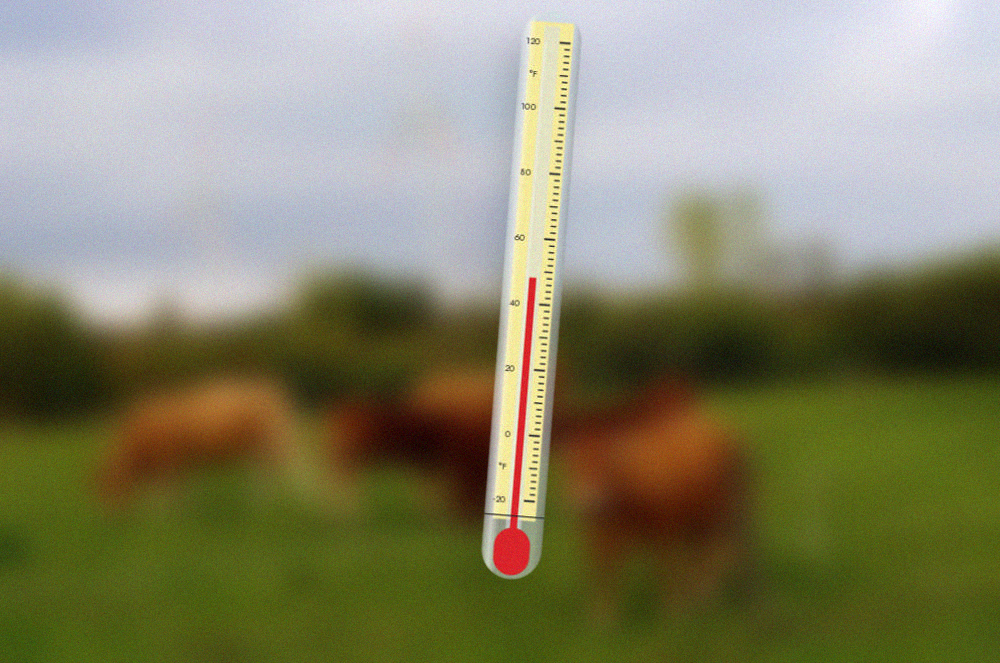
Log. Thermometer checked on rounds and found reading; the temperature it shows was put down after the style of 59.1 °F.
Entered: 48 °F
